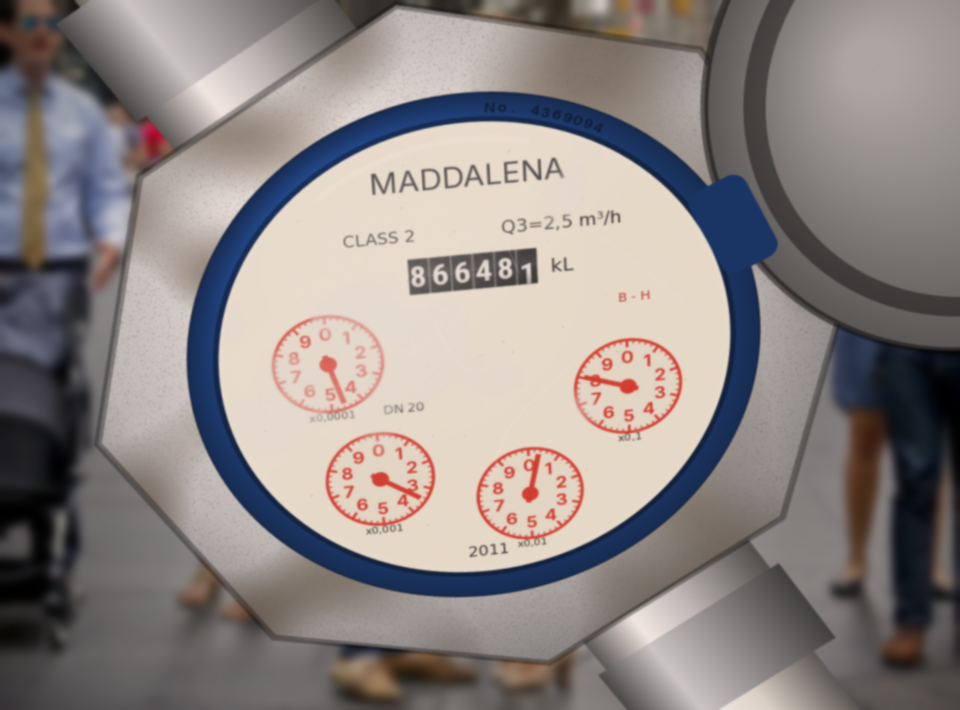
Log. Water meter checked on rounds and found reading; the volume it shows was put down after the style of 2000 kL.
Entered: 866480.8034 kL
